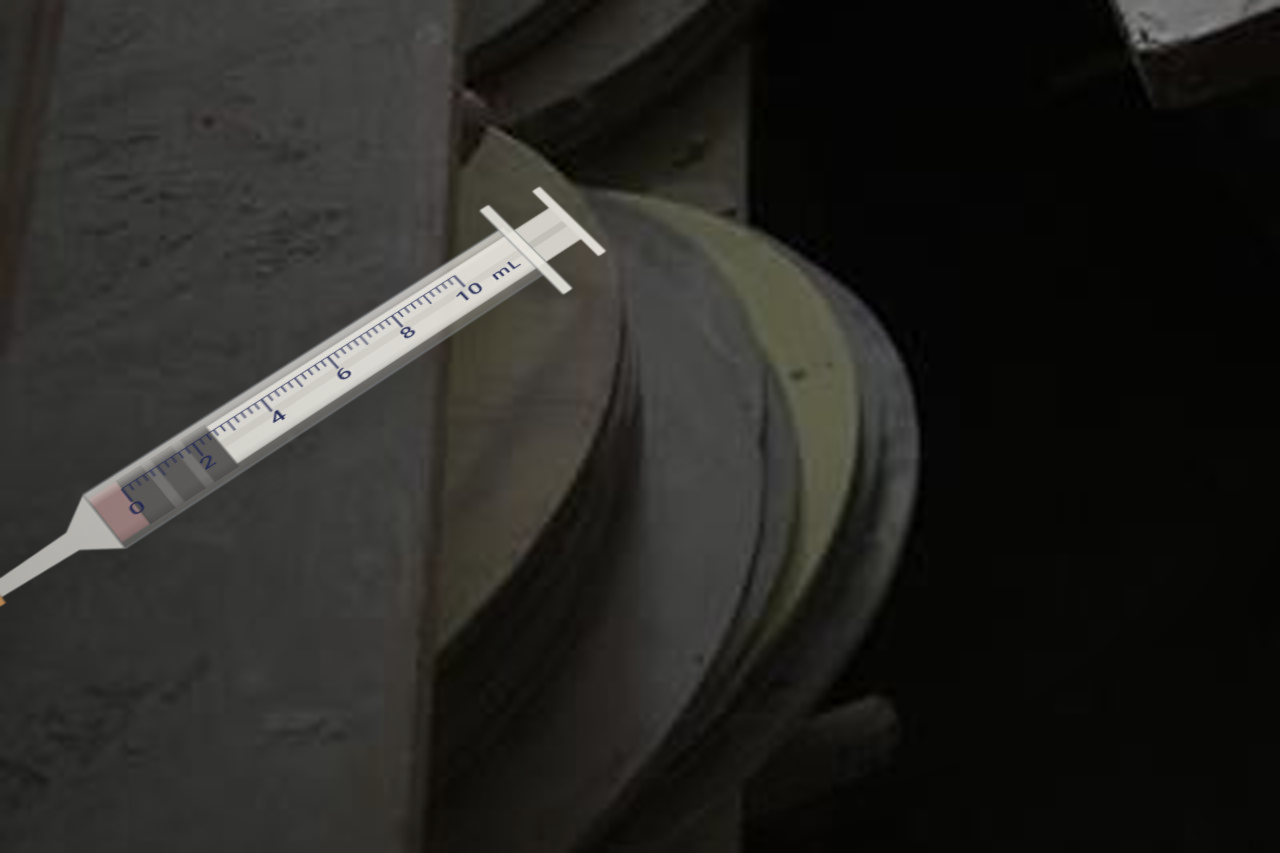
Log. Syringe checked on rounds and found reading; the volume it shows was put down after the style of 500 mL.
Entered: 0 mL
